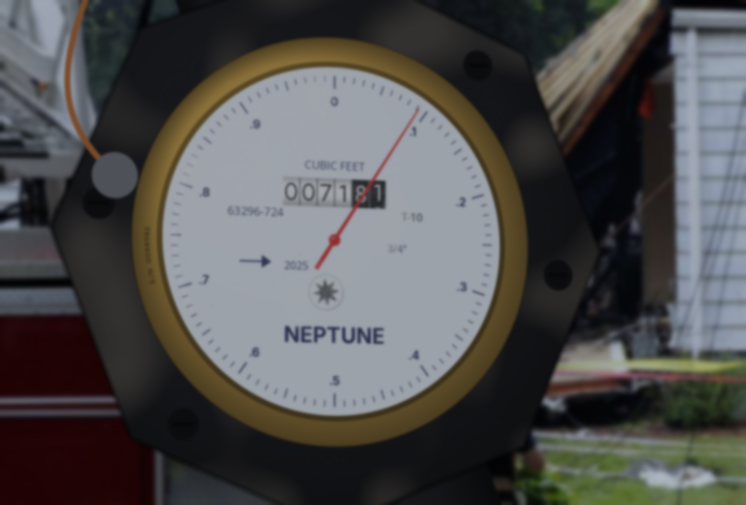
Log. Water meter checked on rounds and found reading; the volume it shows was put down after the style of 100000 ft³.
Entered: 7181.09 ft³
